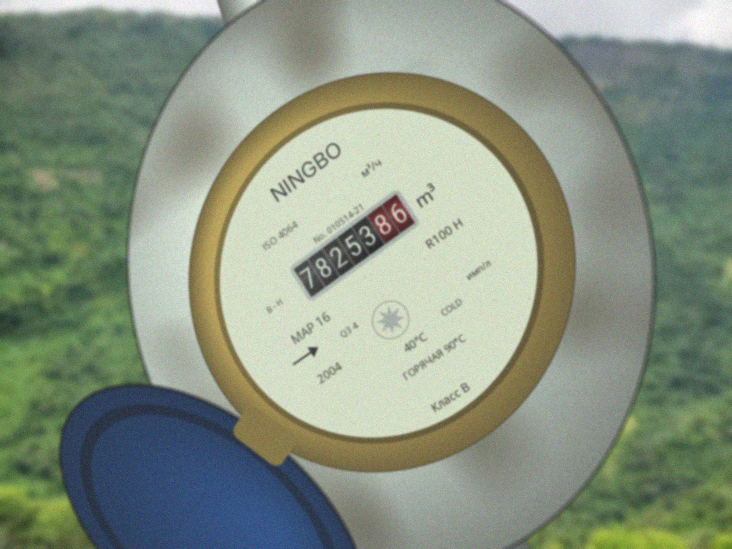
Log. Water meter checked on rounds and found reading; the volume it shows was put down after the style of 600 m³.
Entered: 78253.86 m³
